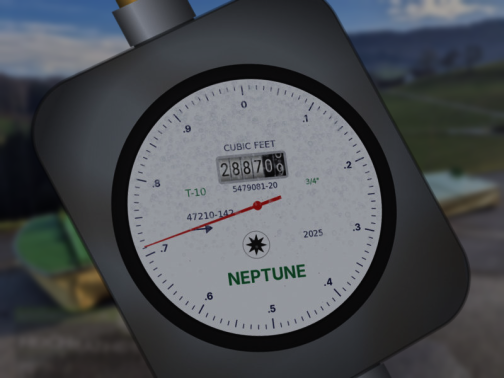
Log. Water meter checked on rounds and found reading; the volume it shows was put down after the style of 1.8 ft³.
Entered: 288708.71 ft³
